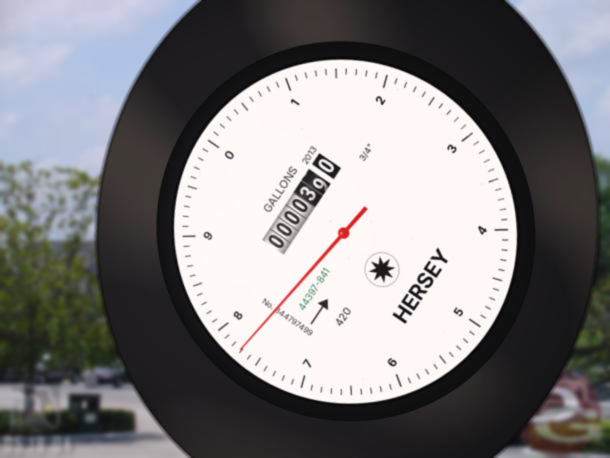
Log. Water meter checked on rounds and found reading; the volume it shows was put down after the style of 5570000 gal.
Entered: 387.7 gal
